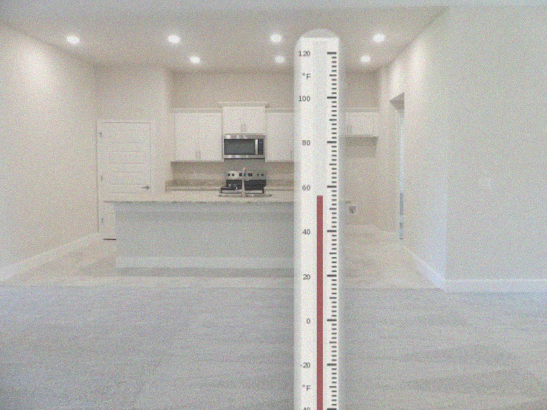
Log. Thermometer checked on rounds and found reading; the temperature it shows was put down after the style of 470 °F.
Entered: 56 °F
